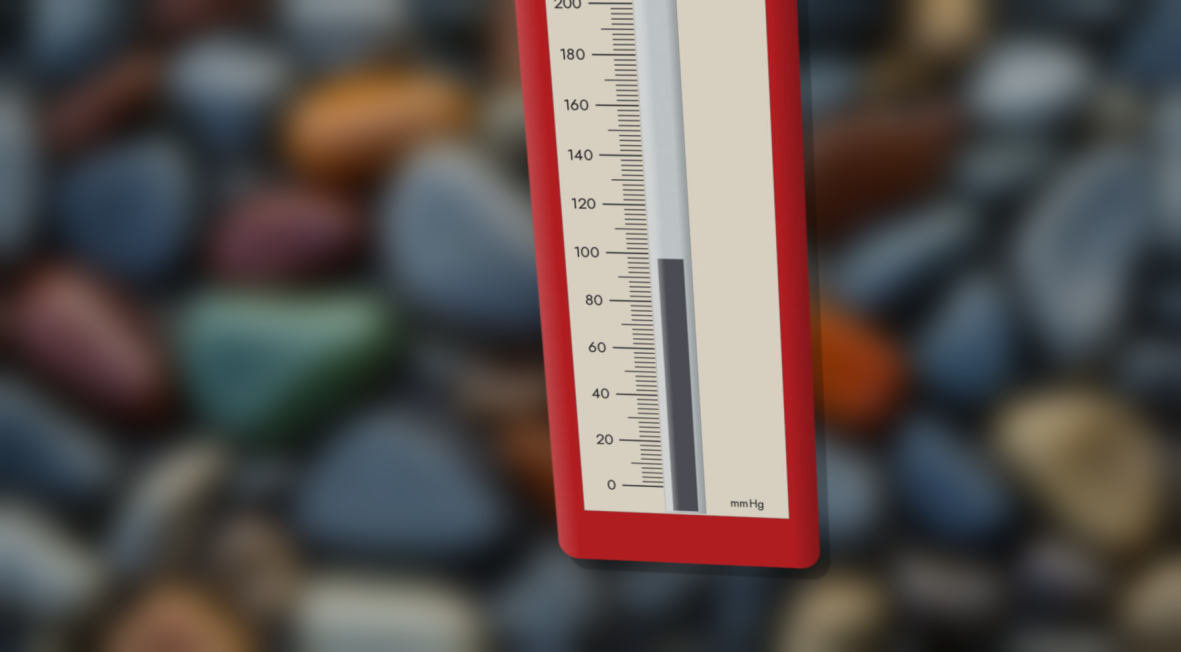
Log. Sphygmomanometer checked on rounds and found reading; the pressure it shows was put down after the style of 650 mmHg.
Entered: 98 mmHg
